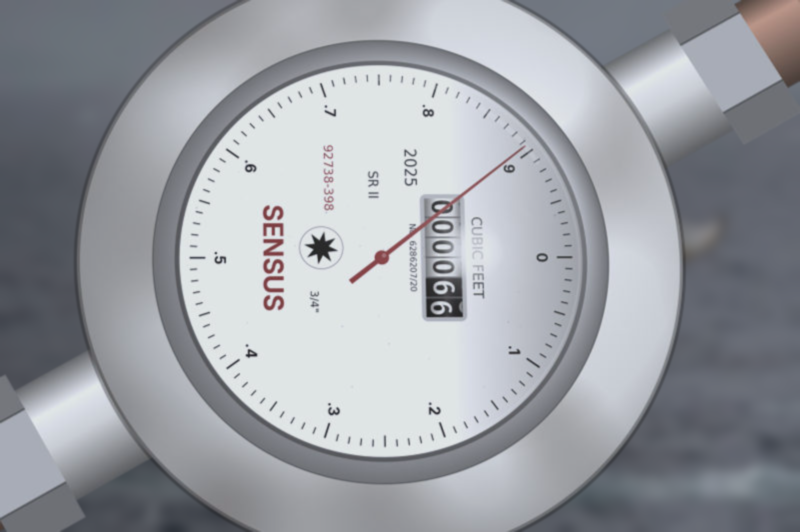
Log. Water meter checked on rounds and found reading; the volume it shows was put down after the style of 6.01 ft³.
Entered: 65.89 ft³
